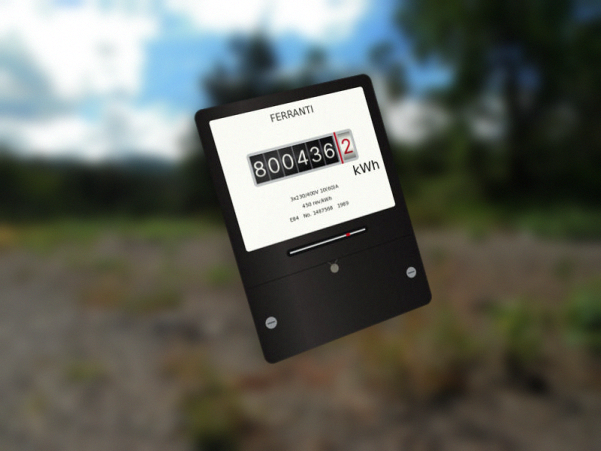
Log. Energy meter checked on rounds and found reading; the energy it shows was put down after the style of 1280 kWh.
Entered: 800436.2 kWh
